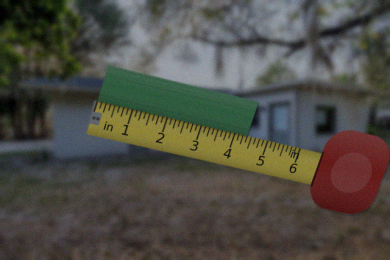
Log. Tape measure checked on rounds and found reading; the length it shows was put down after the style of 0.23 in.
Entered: 4.375 in
